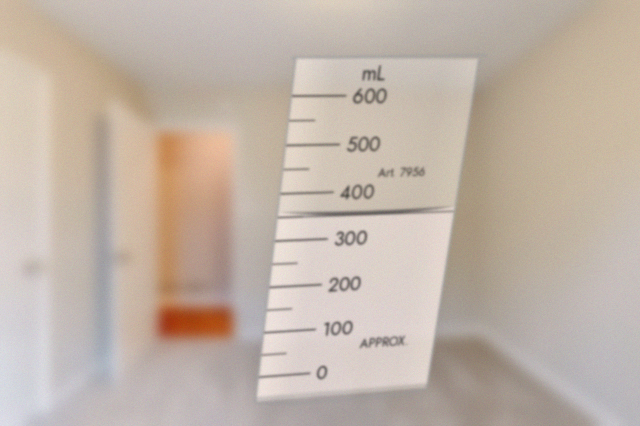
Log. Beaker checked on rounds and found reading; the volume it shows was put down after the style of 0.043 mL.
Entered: 350 mL
